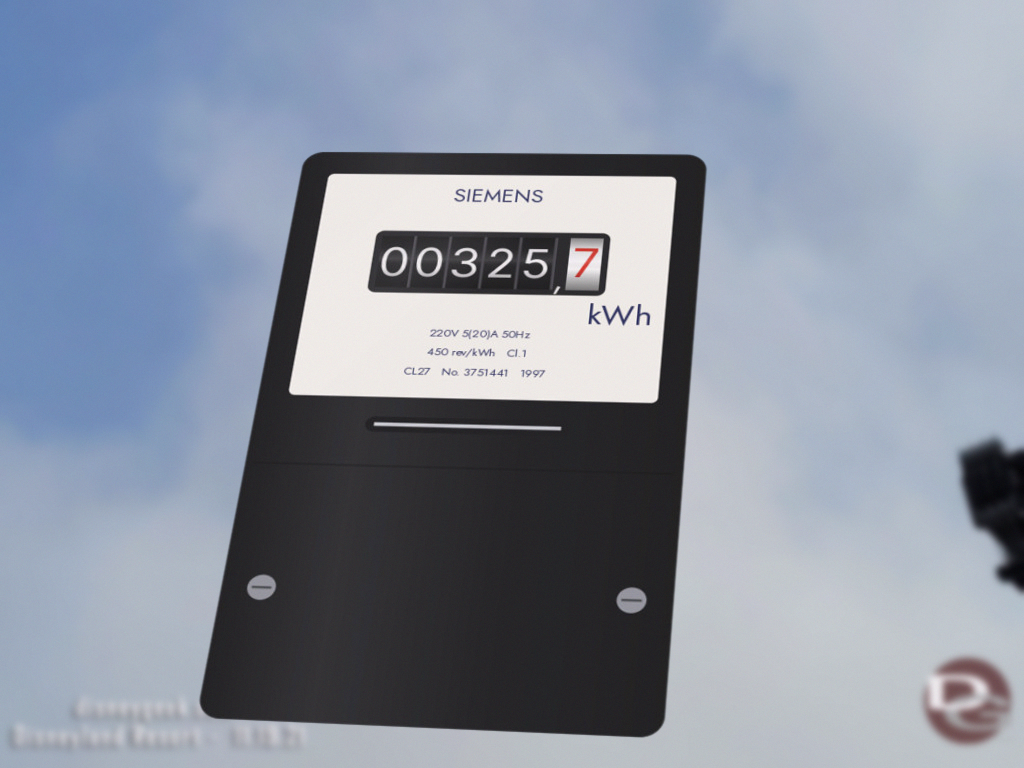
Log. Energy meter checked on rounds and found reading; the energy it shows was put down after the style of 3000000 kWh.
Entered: 325.7 kWh
